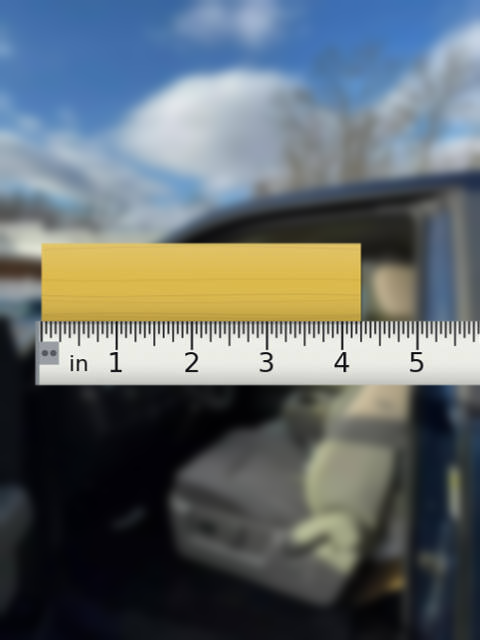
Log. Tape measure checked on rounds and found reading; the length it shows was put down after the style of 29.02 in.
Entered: 4.25 in
